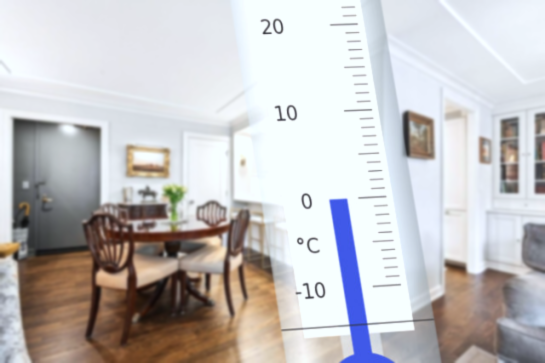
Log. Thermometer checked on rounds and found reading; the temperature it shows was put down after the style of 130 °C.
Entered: 0 °C
